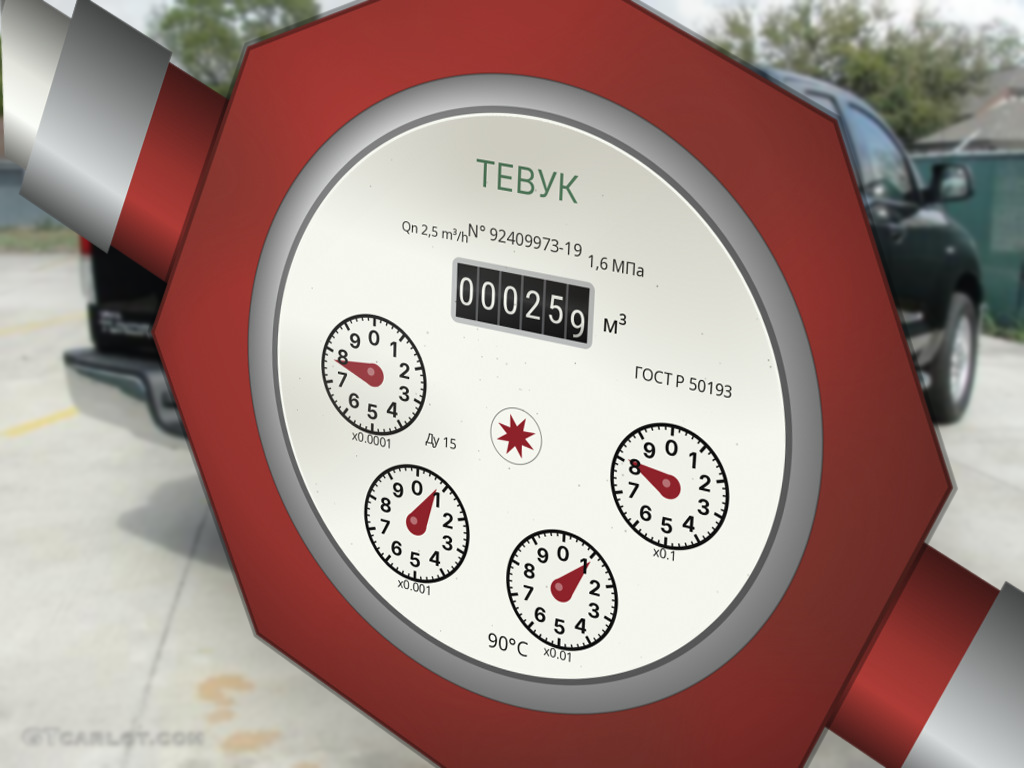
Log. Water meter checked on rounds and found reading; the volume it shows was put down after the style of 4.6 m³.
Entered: 258.8107 m³
